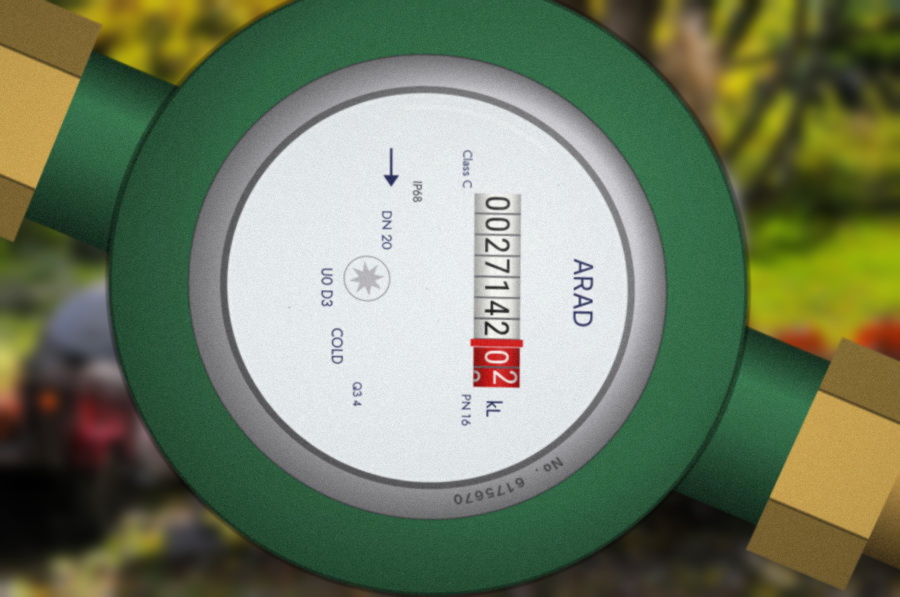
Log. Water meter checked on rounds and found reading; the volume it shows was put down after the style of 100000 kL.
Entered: 27142.02 kL
